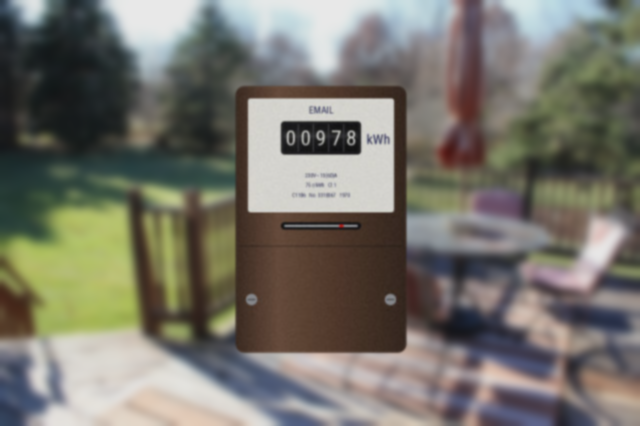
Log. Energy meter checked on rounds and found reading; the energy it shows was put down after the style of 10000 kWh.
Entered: 978 kWh
